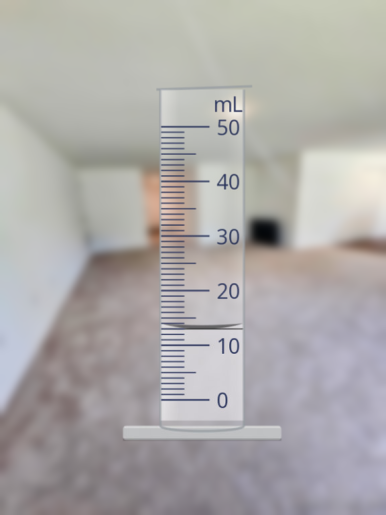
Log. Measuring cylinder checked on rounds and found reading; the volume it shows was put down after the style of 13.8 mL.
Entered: 13 mL
